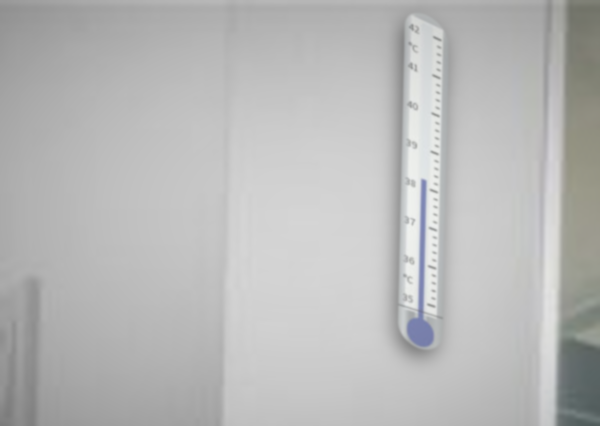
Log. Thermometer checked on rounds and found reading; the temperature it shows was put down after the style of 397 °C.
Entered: 38.2 °C
